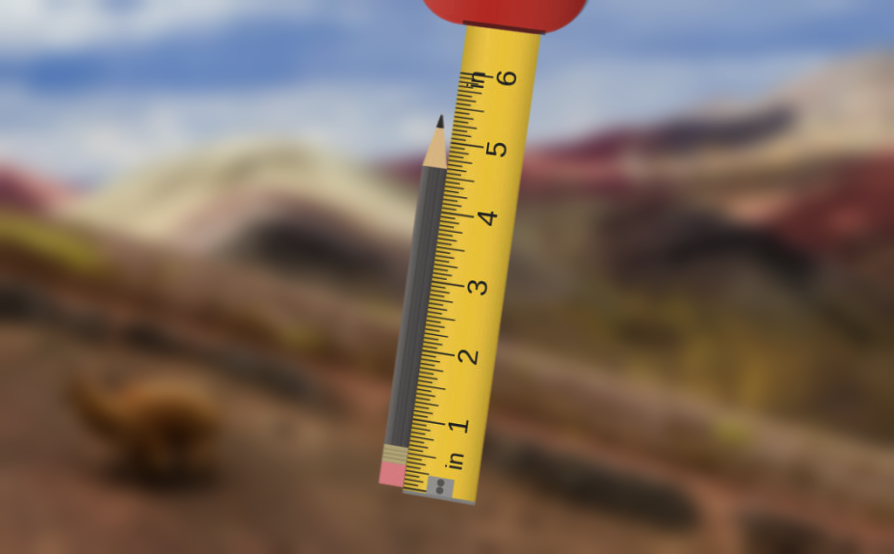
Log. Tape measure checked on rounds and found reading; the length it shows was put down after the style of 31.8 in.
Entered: 5.375 in
